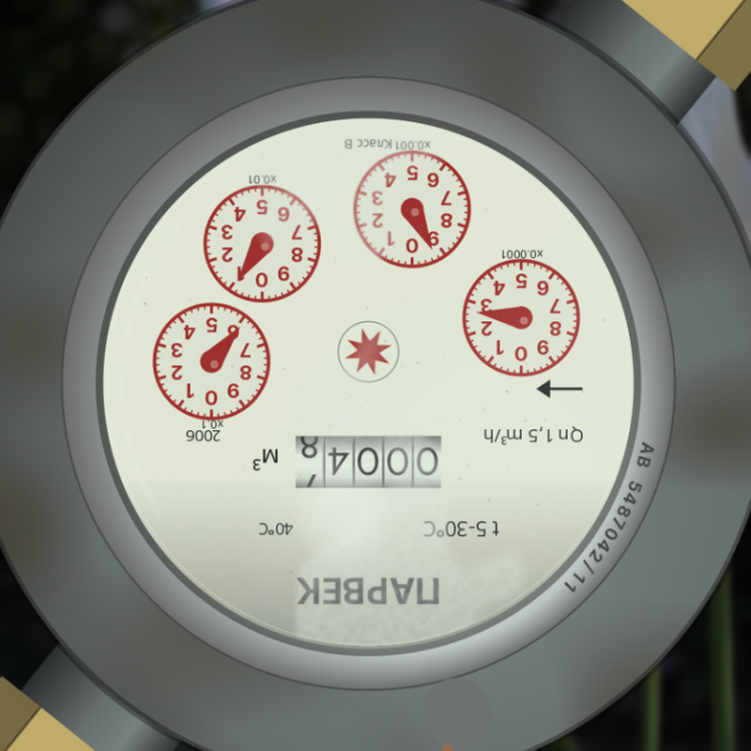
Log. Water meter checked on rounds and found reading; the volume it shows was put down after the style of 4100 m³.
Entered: 47.6092 m³
